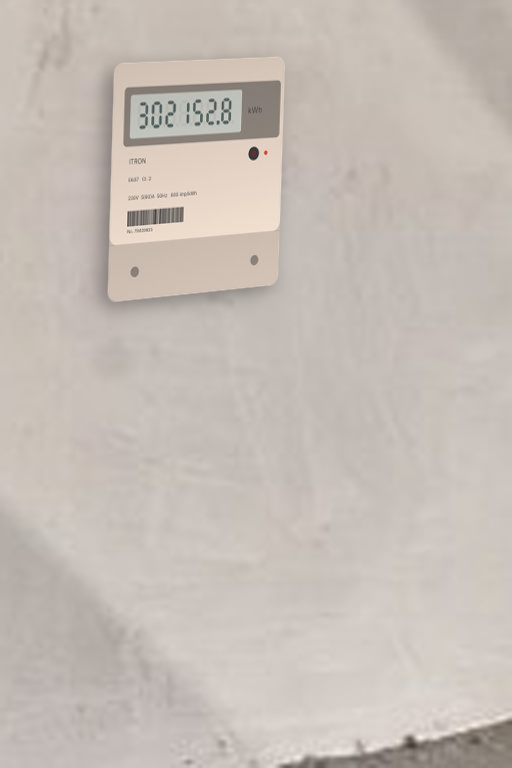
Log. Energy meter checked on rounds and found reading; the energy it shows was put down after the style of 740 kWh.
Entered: 302152.8 kWh
